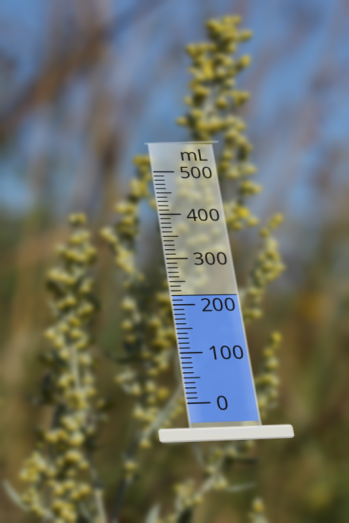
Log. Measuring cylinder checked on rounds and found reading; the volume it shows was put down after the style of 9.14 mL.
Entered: 220 mL
